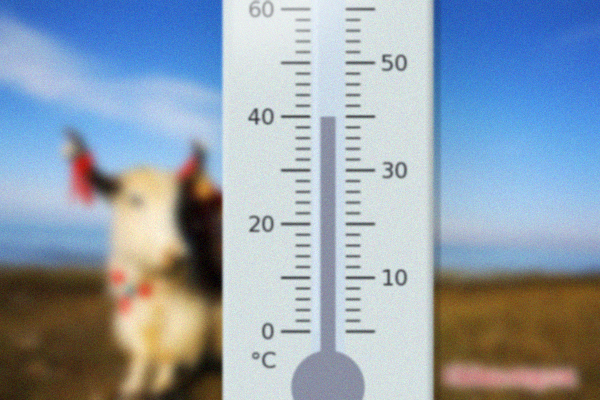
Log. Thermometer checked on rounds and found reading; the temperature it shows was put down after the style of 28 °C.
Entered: 40 °C
